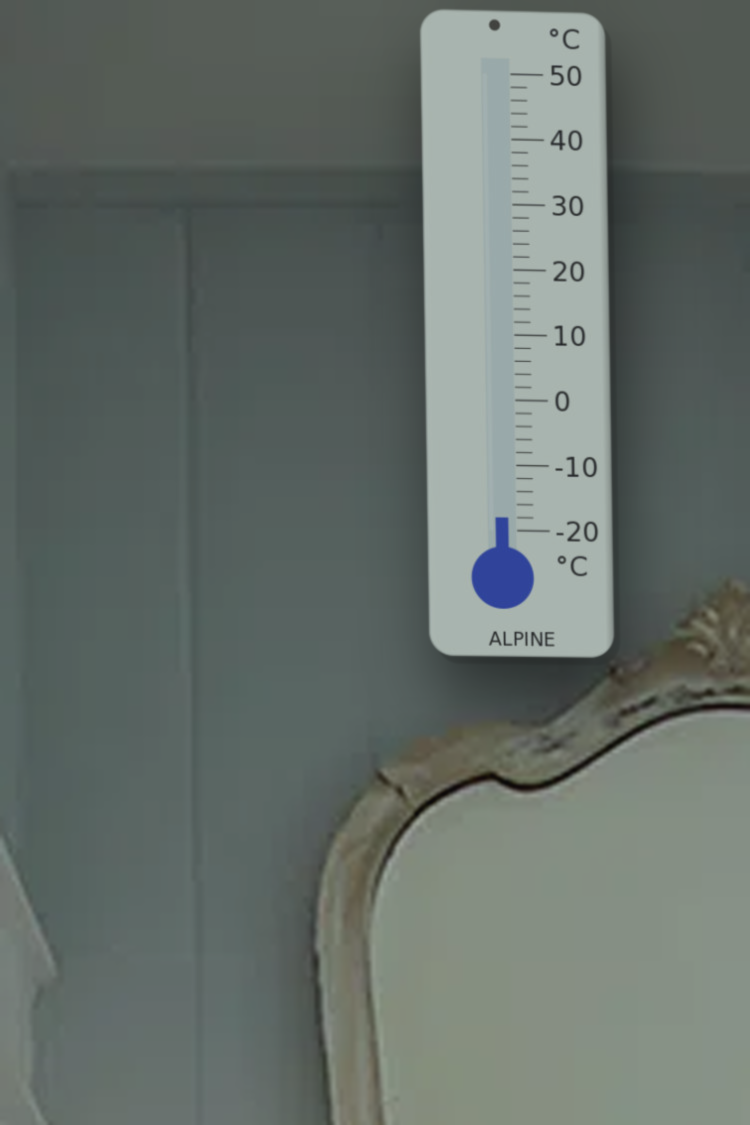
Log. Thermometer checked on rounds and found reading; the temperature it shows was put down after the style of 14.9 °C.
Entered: -18 °C
